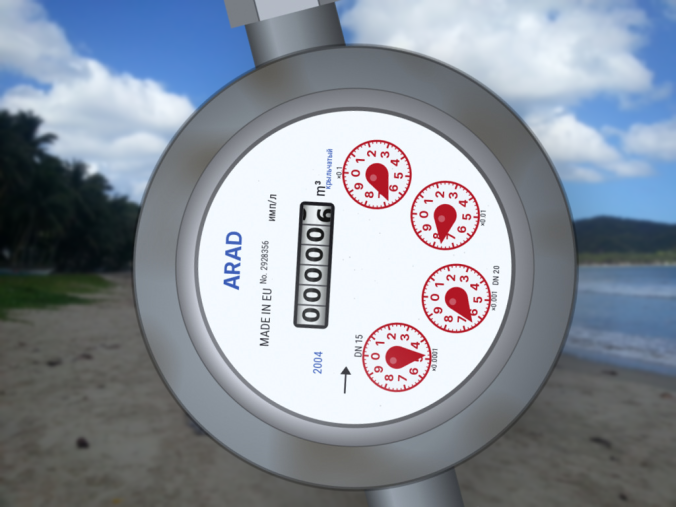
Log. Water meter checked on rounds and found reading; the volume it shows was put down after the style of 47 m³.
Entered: 5.6764 m³
